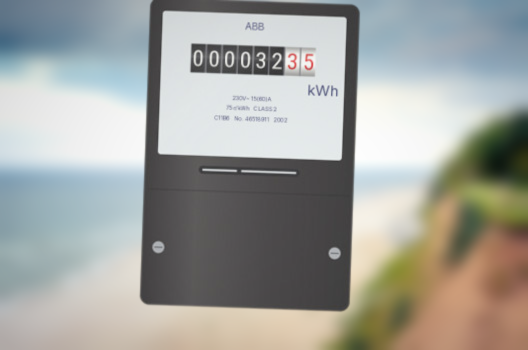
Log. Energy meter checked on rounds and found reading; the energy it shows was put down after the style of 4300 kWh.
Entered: 32.35 kWh
